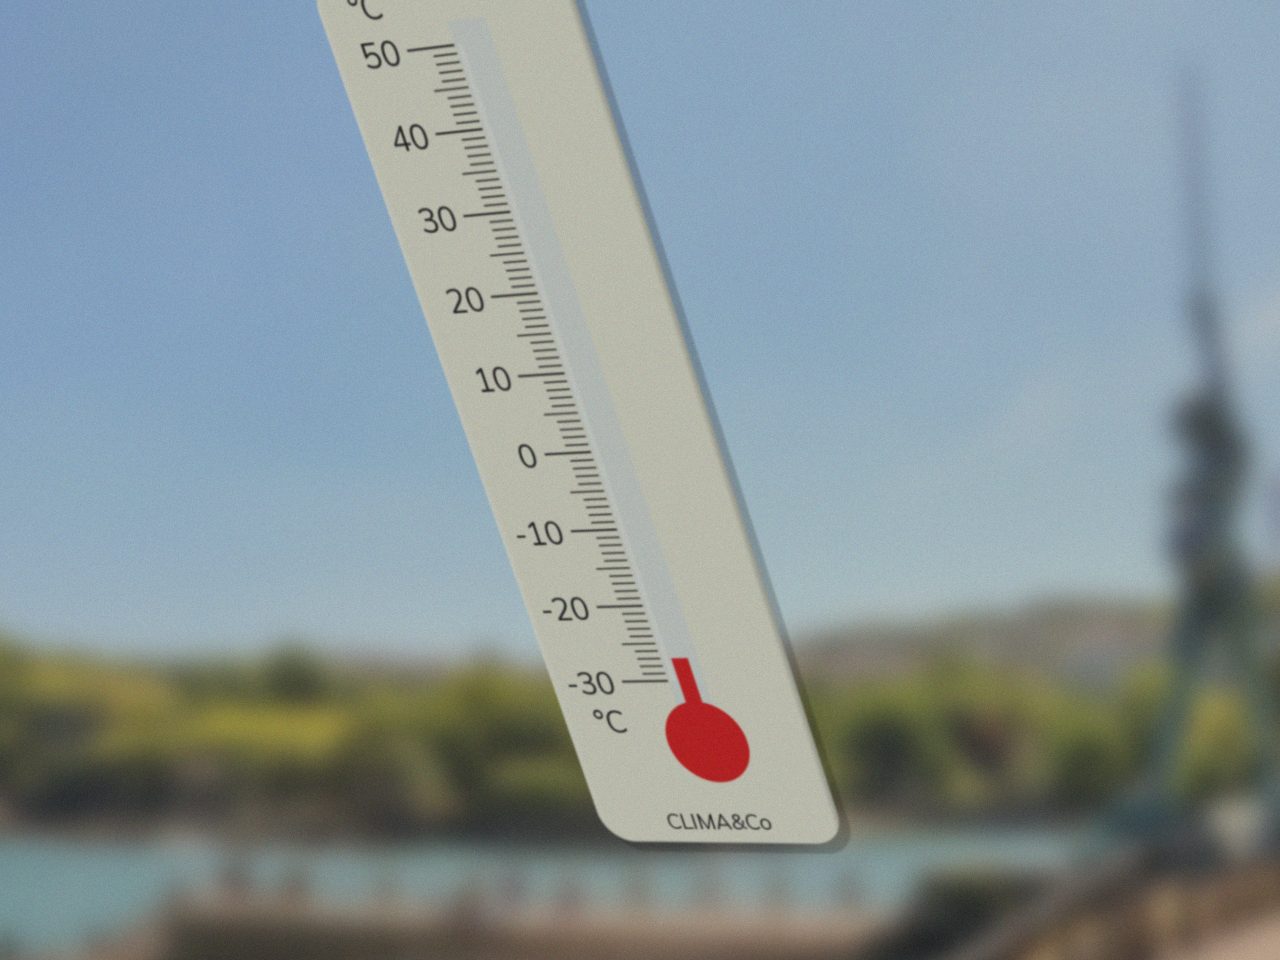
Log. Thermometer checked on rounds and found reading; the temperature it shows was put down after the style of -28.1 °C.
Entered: -27 °C
